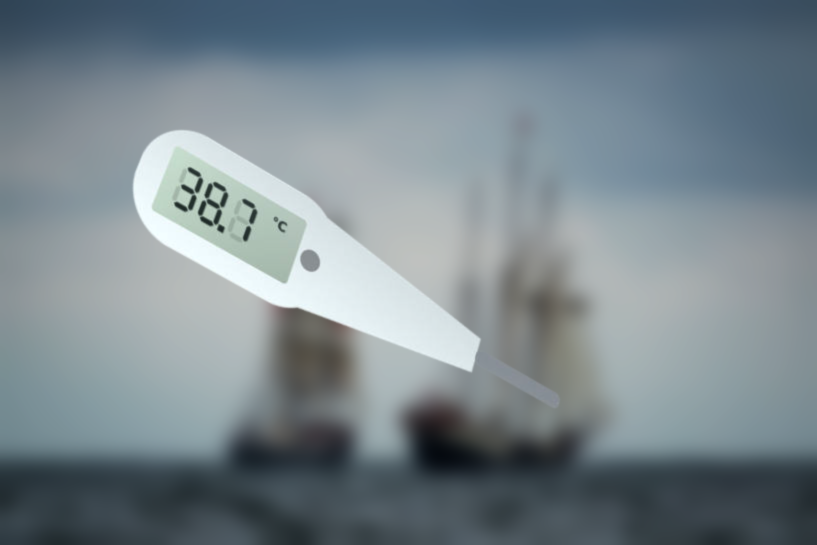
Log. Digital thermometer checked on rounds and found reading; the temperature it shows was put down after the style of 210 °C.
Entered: 38.7 °C
